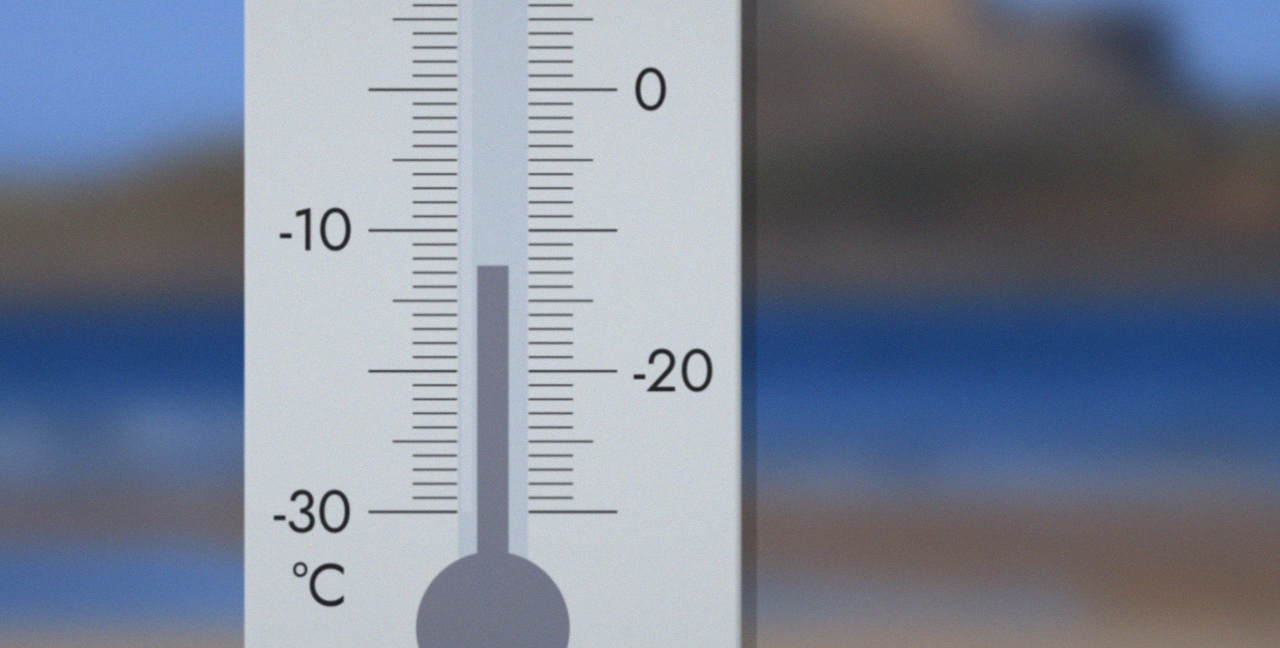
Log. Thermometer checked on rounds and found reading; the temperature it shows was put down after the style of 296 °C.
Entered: -12.5 °C
